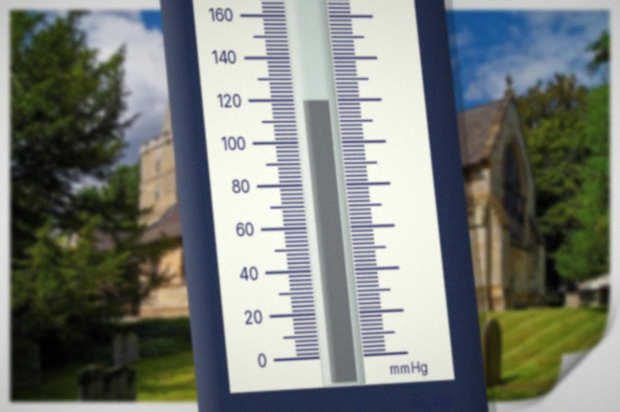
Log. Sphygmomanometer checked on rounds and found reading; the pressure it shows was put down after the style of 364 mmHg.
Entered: 120 mmHg
